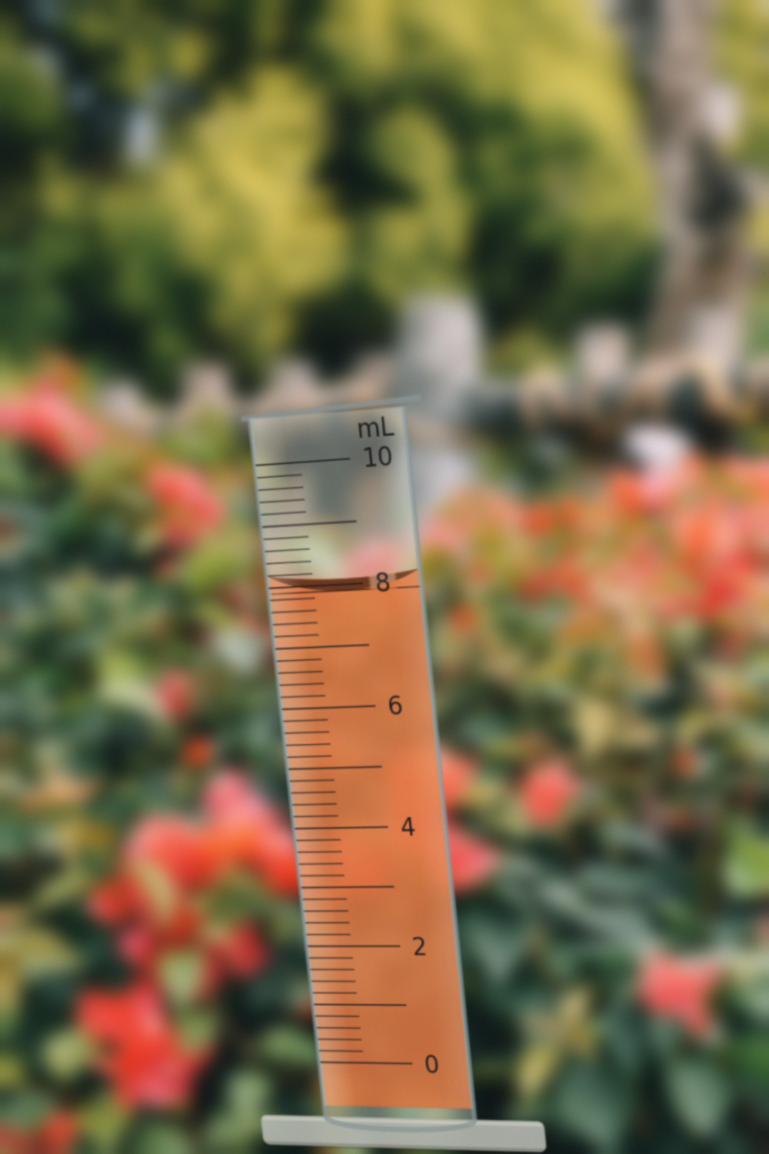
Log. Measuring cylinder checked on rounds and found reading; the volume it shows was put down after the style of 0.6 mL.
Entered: 7.9 mL
